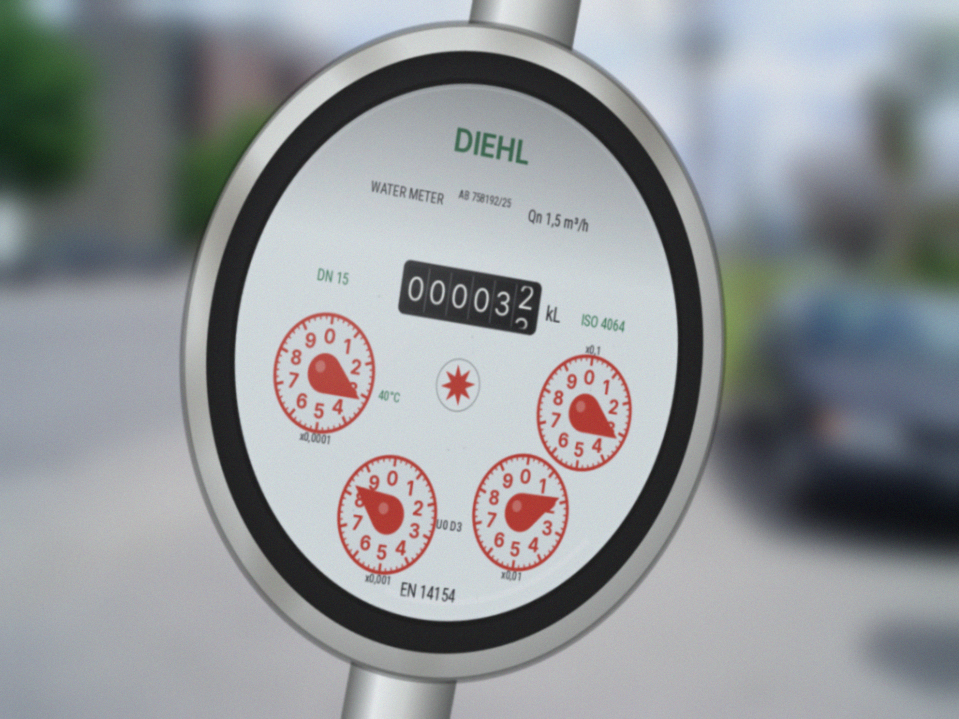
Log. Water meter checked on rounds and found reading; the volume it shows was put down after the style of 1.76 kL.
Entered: 32.3183 kL
